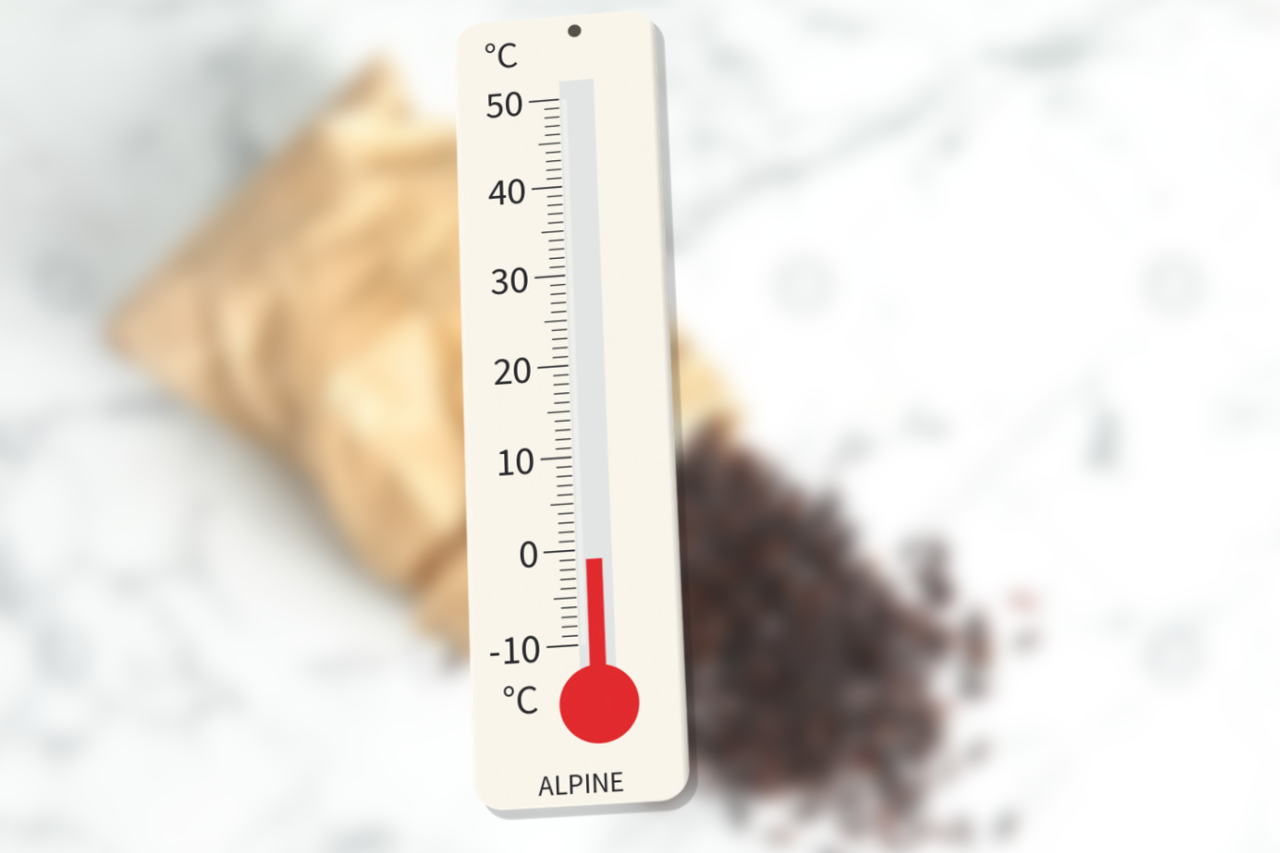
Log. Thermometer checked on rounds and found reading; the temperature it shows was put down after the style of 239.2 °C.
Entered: -1 °C
